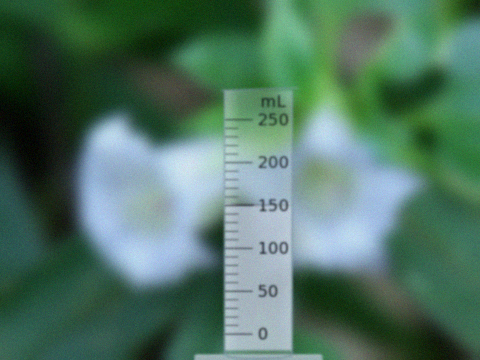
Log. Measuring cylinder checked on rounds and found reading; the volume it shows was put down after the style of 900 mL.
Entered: 150 mL
